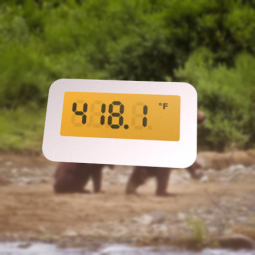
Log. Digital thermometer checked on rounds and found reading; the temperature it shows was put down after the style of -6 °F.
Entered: 418.1 °F
